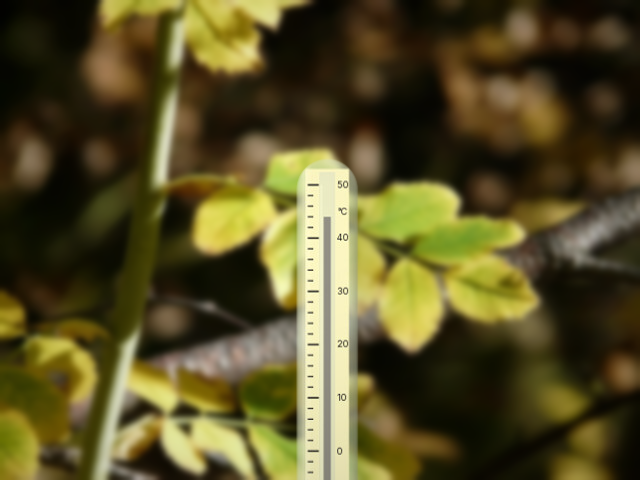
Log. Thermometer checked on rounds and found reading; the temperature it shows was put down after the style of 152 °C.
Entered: 44 °C
